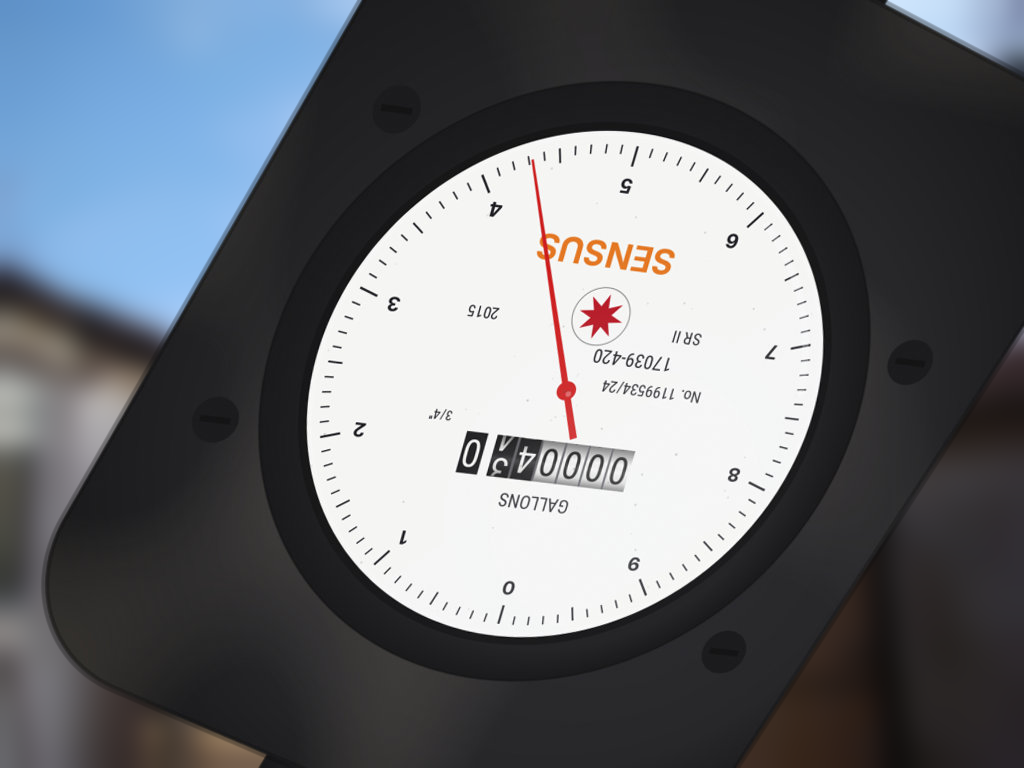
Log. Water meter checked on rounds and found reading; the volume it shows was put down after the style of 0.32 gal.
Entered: 434.3 gal
